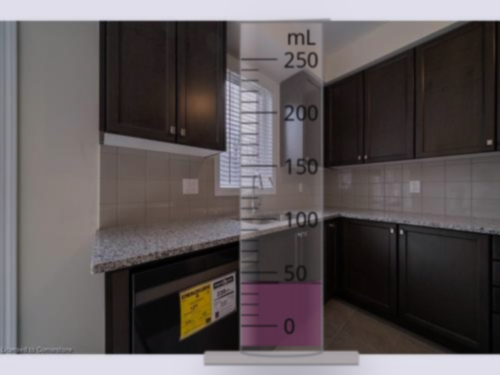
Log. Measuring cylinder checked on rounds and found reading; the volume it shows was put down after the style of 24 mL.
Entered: 40 mL
